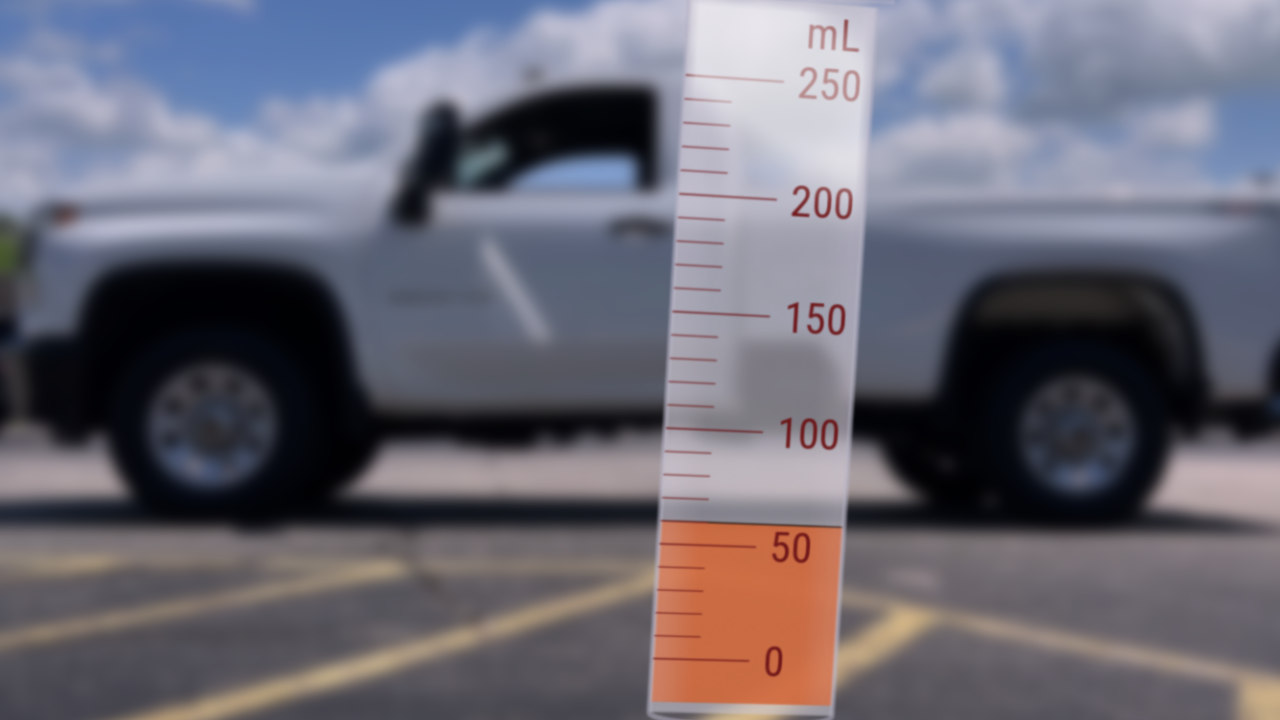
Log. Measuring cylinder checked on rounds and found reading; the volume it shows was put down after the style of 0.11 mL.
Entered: 60 mL
